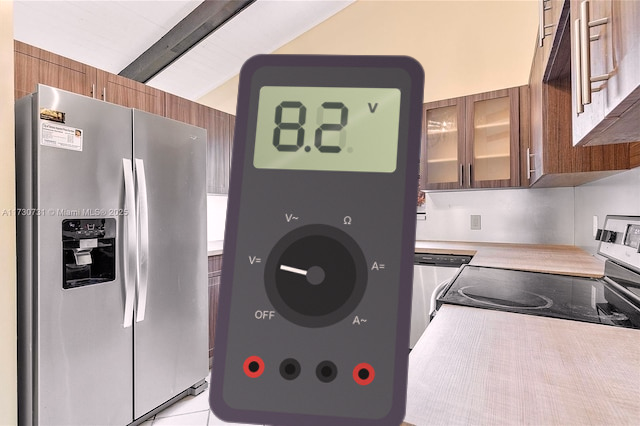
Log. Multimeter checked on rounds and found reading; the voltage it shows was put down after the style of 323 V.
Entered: 8.2 V
